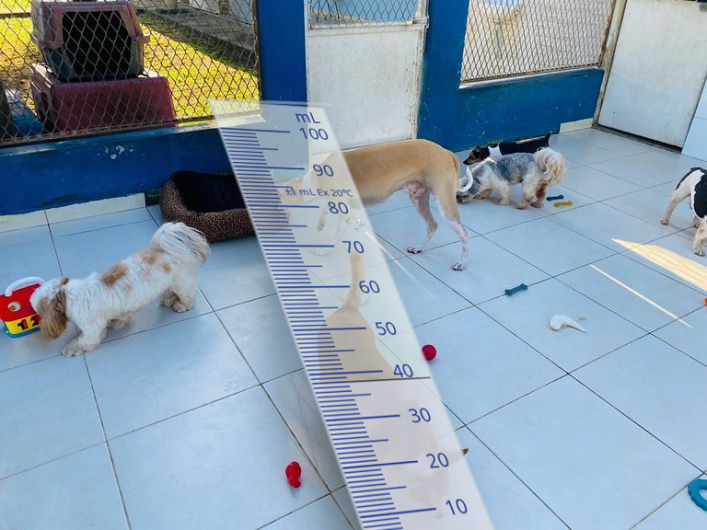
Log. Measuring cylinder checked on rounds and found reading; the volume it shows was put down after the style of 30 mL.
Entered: 38 mL
